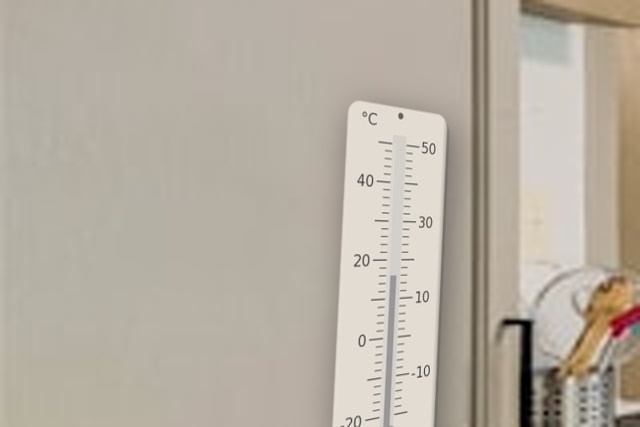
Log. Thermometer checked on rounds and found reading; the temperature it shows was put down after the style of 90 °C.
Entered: 16 °C
